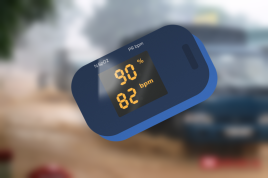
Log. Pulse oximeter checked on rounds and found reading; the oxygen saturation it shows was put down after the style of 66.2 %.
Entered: 90 %
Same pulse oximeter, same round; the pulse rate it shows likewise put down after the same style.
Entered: 82 bpm
